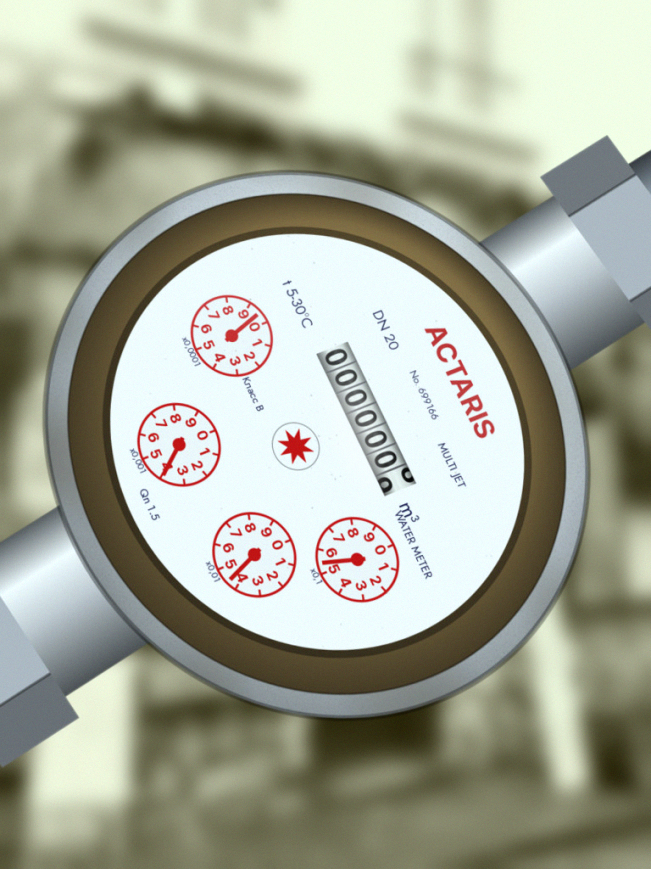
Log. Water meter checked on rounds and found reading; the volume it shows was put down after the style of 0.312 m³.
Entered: 8.5439 m³
